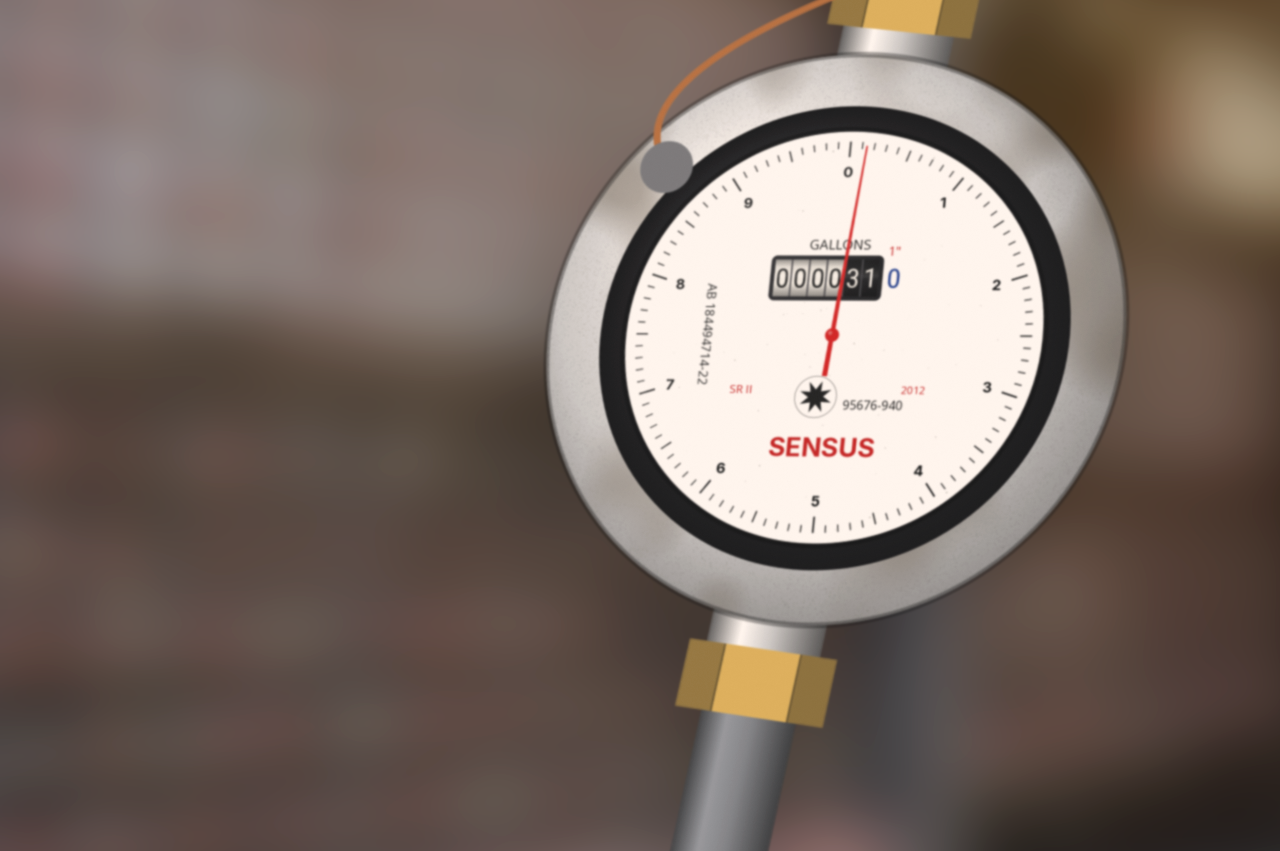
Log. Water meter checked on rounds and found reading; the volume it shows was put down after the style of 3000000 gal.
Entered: 310.1 gal
